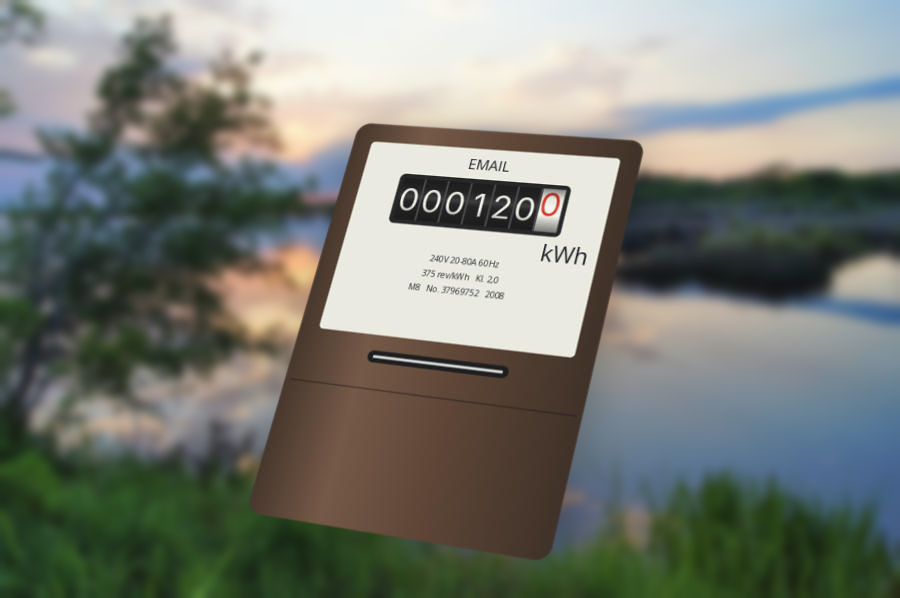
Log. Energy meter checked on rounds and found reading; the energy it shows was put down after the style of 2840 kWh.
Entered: 120.0 kWh
